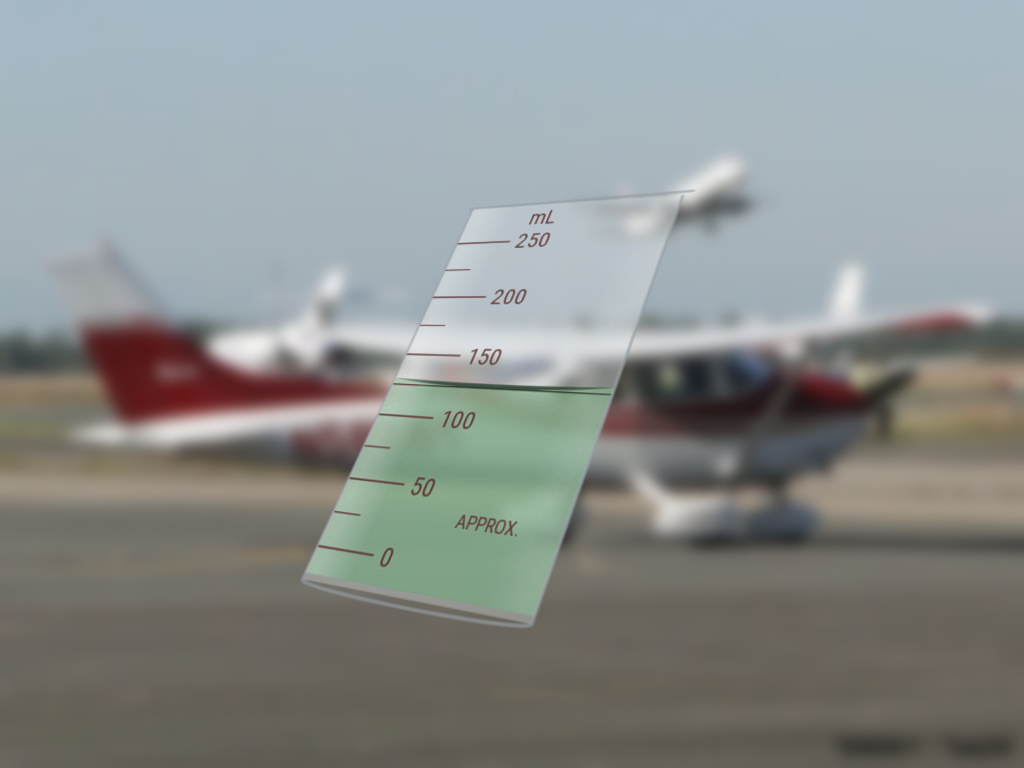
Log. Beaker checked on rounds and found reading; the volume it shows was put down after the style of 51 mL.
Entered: 125 mL
